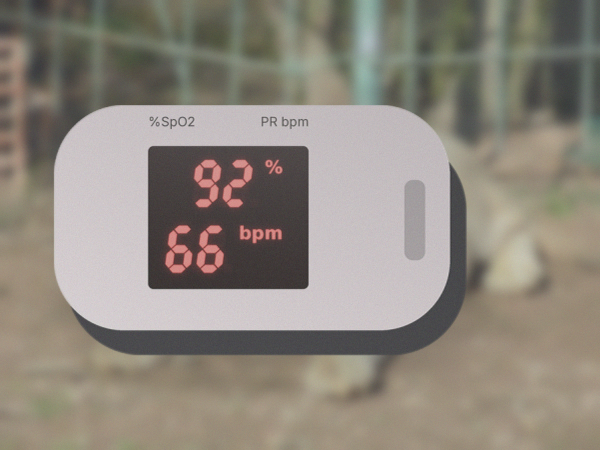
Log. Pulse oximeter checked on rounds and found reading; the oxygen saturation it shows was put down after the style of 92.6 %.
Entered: 92 %
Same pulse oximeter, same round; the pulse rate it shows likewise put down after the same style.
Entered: 66 bpm
